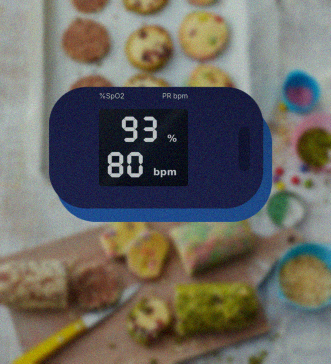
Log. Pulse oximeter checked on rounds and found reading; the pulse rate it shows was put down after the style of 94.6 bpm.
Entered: 80 bpm
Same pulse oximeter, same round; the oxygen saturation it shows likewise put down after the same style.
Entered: 93 %
